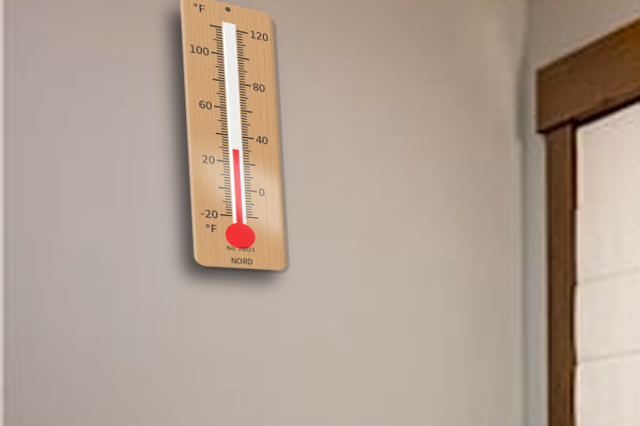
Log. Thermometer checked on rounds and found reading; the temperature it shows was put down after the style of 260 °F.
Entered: 30 °F
